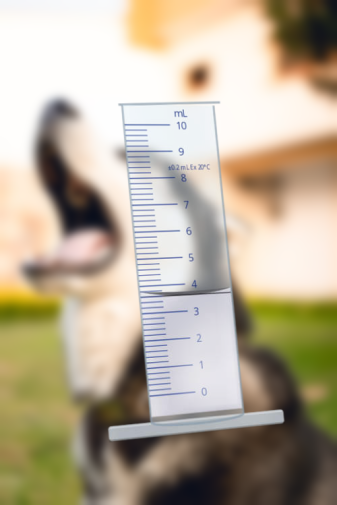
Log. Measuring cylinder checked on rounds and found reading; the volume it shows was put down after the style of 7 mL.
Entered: 3.6 mL
